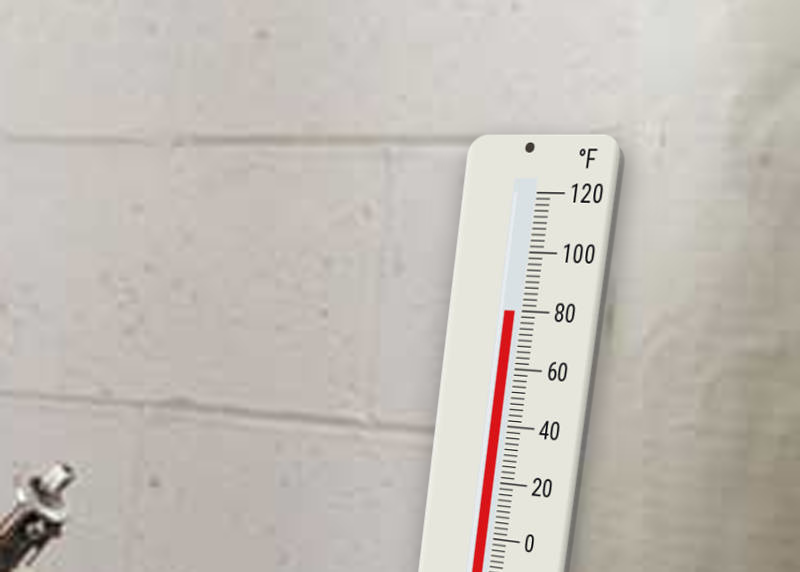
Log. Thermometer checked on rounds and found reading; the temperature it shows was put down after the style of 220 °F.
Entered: 80 °F
